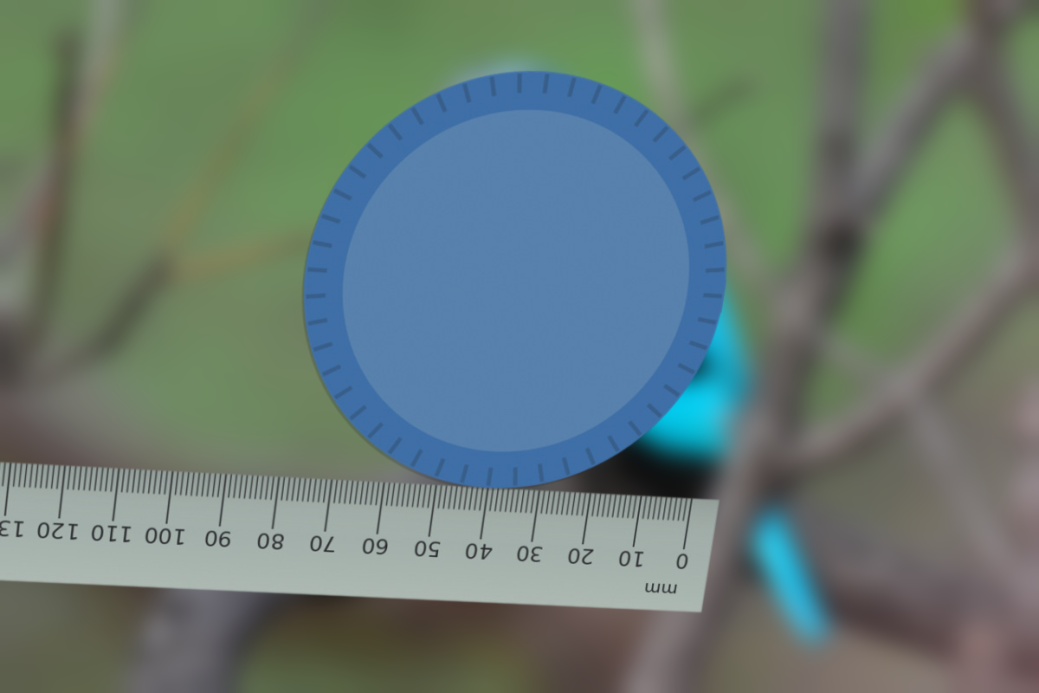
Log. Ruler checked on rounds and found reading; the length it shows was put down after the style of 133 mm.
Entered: 80 mm
